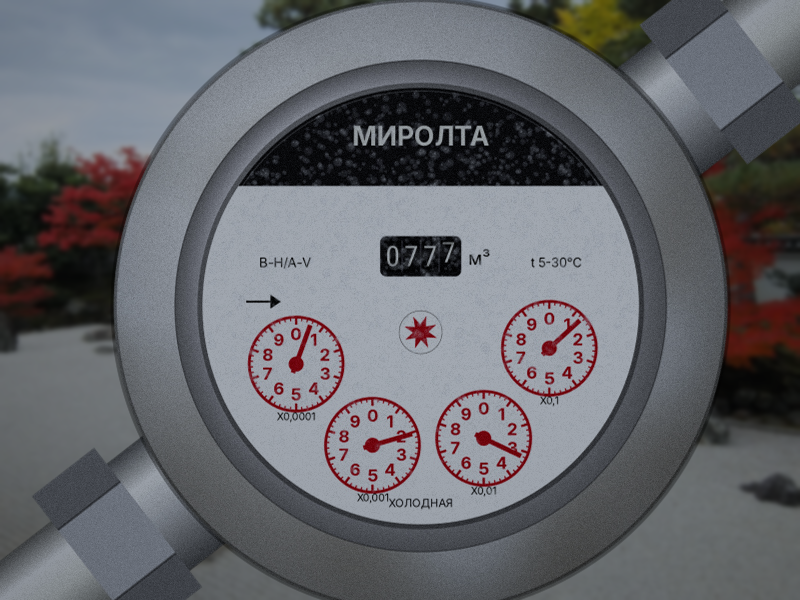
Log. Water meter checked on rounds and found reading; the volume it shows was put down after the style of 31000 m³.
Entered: 777.1320 m³
